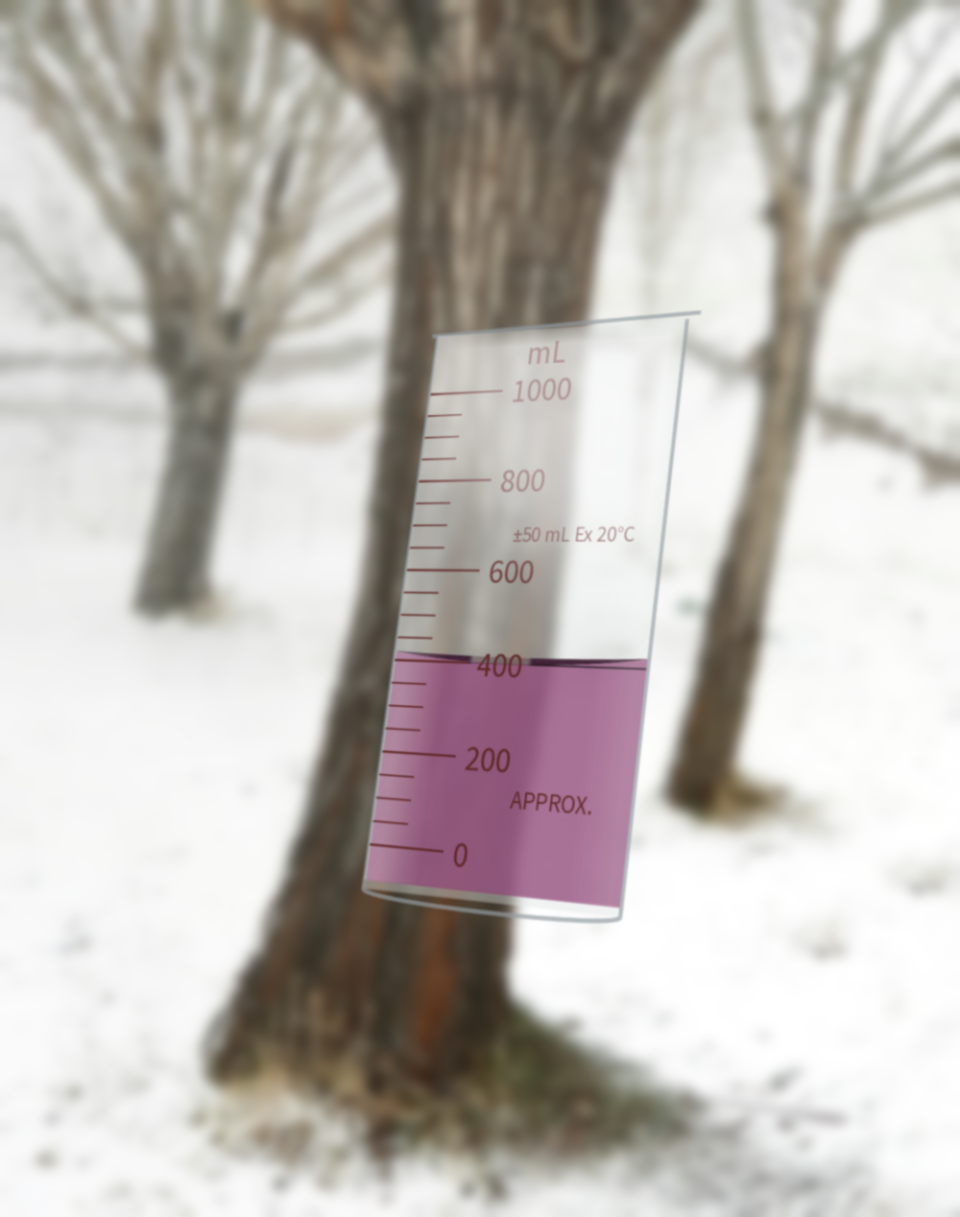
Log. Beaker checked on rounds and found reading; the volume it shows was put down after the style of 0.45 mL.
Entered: 400 mL
